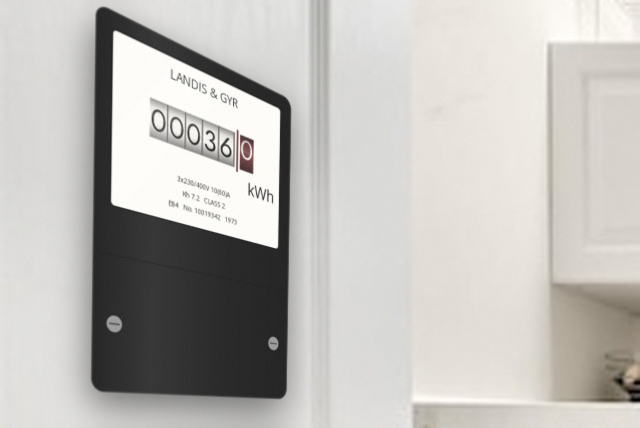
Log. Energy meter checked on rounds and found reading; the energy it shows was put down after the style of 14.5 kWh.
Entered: 36.0 kWh
